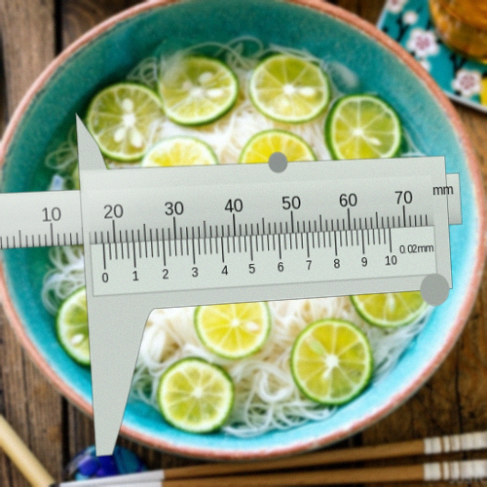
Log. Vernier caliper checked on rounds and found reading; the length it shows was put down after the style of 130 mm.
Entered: 18.2 mm
